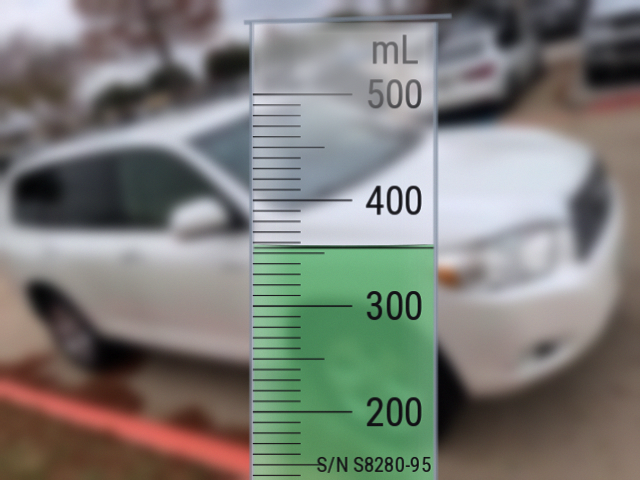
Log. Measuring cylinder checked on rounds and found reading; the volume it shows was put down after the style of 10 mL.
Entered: 355 mL
